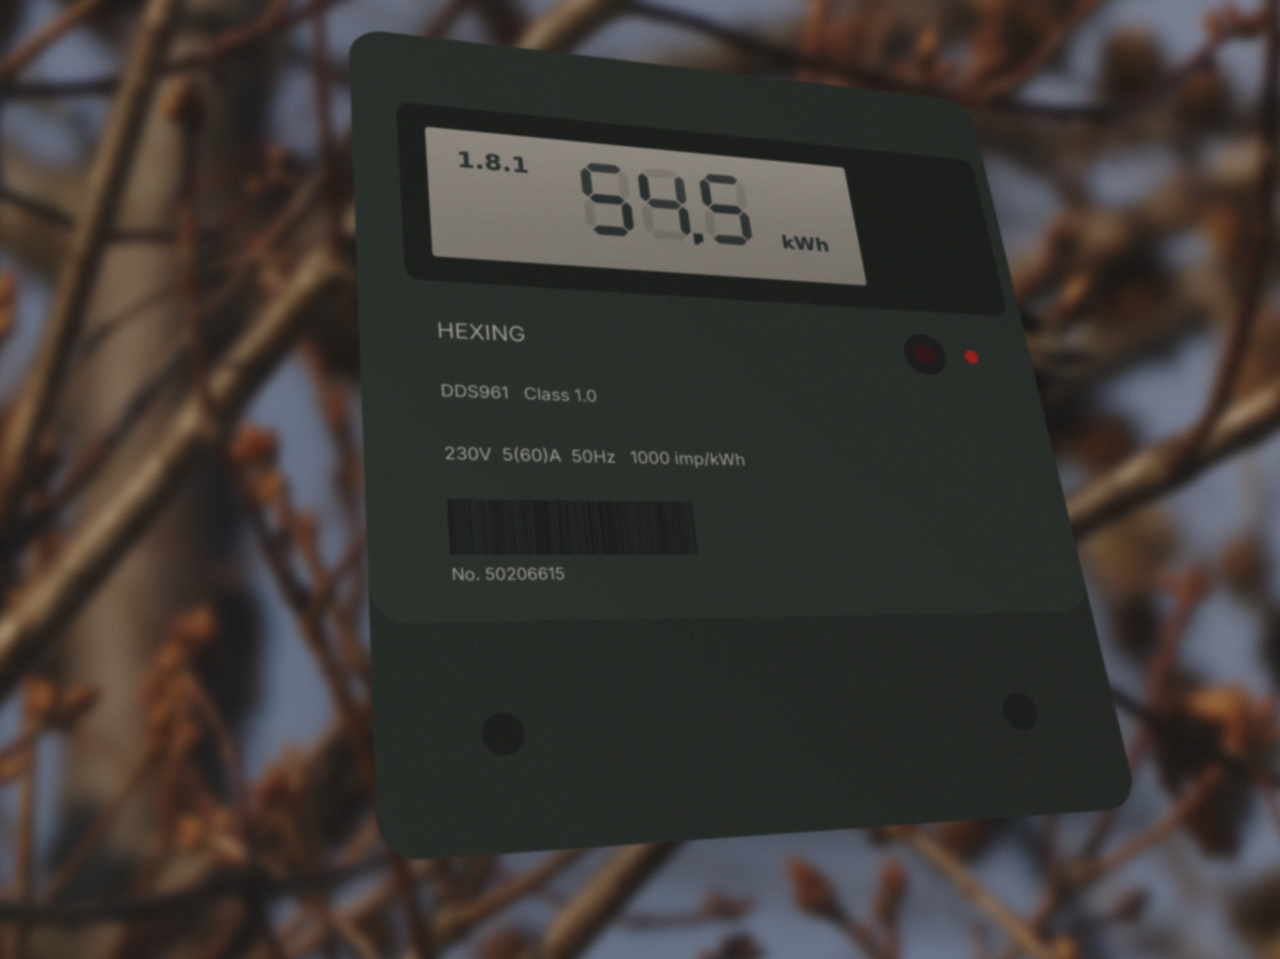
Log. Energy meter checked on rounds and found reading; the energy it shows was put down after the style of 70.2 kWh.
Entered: 54.5 kWh
